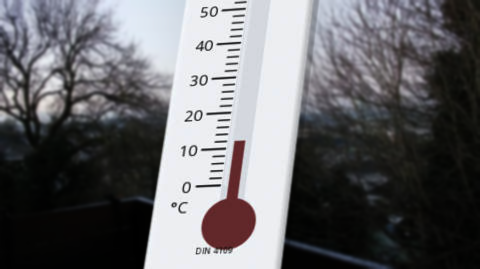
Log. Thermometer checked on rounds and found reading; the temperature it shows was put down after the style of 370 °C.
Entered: 12 °C
